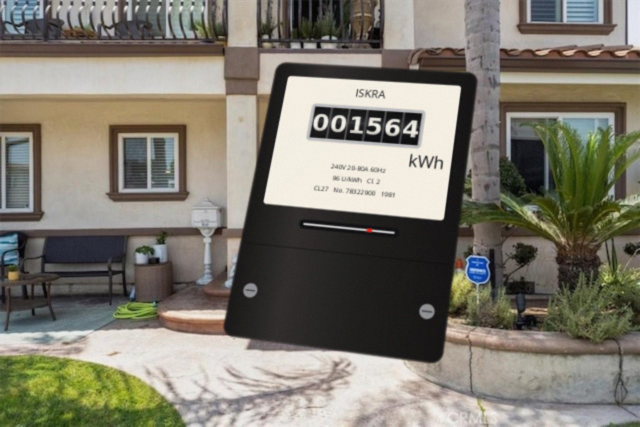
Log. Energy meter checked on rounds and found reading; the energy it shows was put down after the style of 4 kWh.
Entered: 1564 kWh
